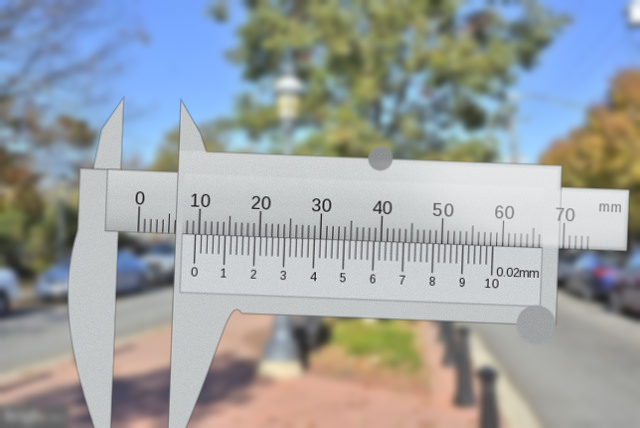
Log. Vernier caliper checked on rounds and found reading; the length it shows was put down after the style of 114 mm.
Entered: 9.4 mm
